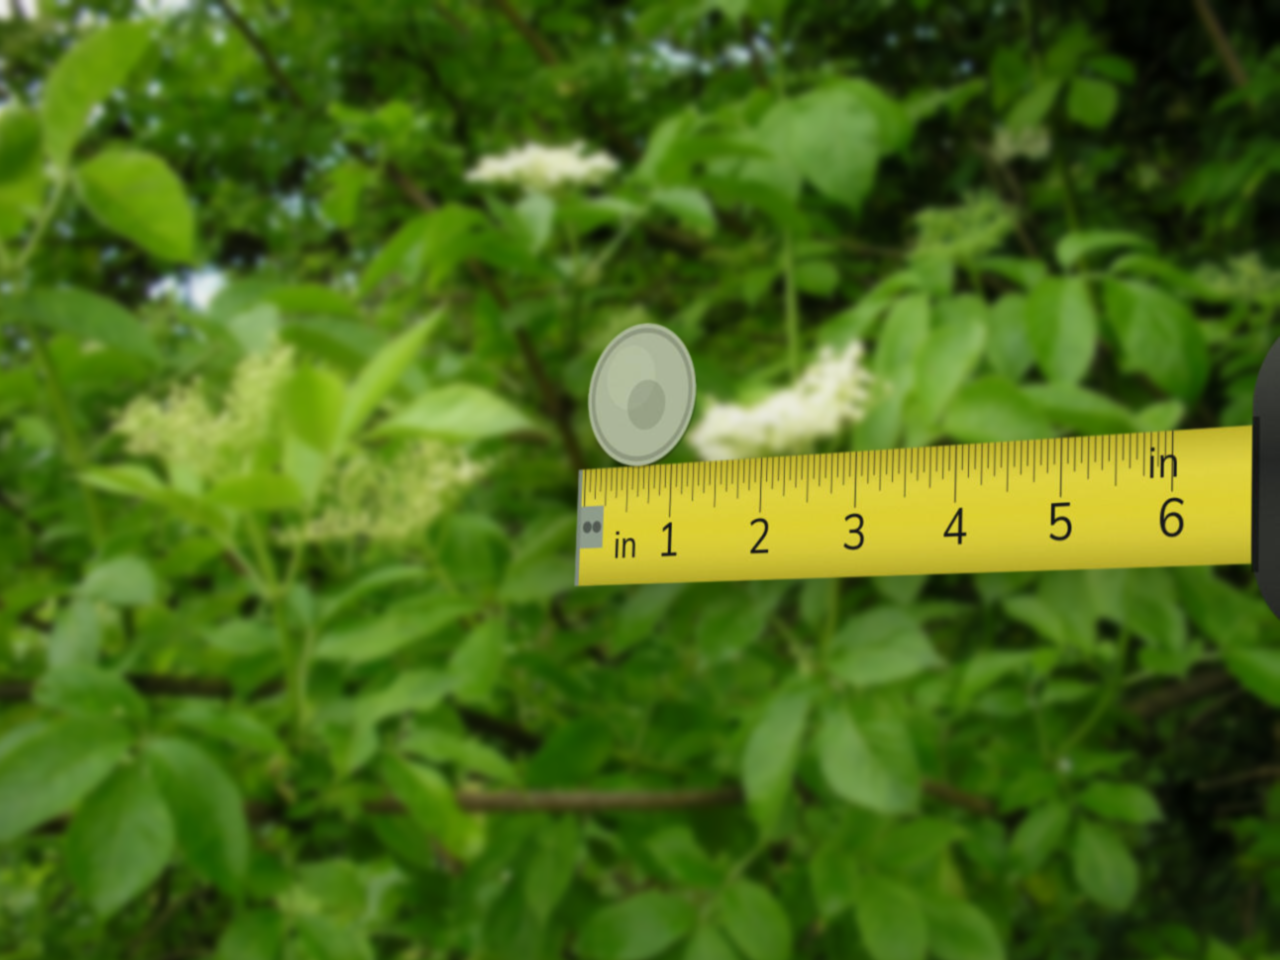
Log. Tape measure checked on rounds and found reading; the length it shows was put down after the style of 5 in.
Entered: 1.25 in
